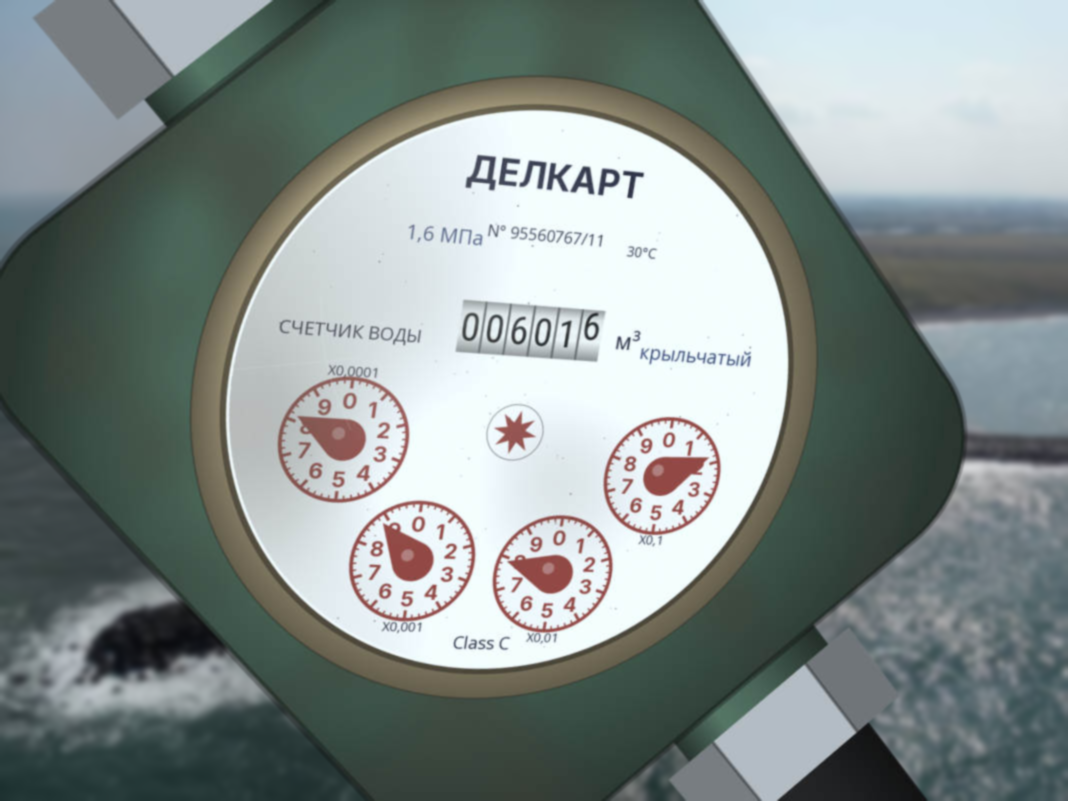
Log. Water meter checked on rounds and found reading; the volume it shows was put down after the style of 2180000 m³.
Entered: 6016.1788 m³
